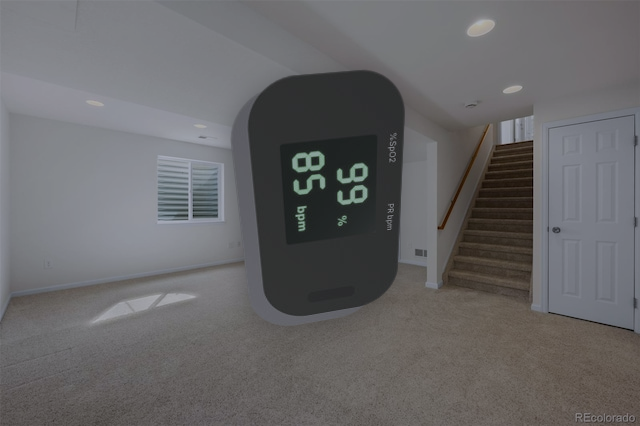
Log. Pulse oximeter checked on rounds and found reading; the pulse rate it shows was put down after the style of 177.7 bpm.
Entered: 85 bpm
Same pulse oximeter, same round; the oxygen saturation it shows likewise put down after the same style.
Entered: 99 %
